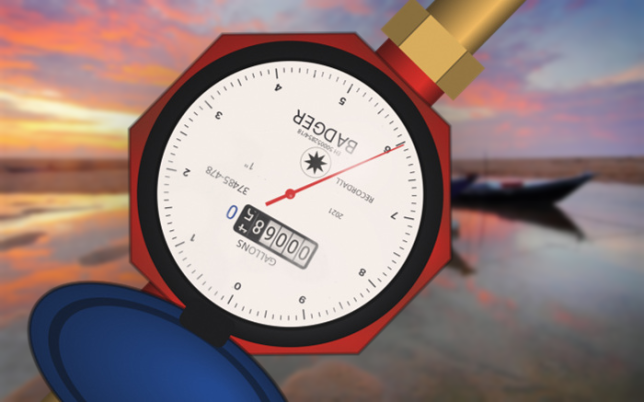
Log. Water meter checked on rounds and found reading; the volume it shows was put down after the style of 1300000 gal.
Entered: 6846.0 gal
